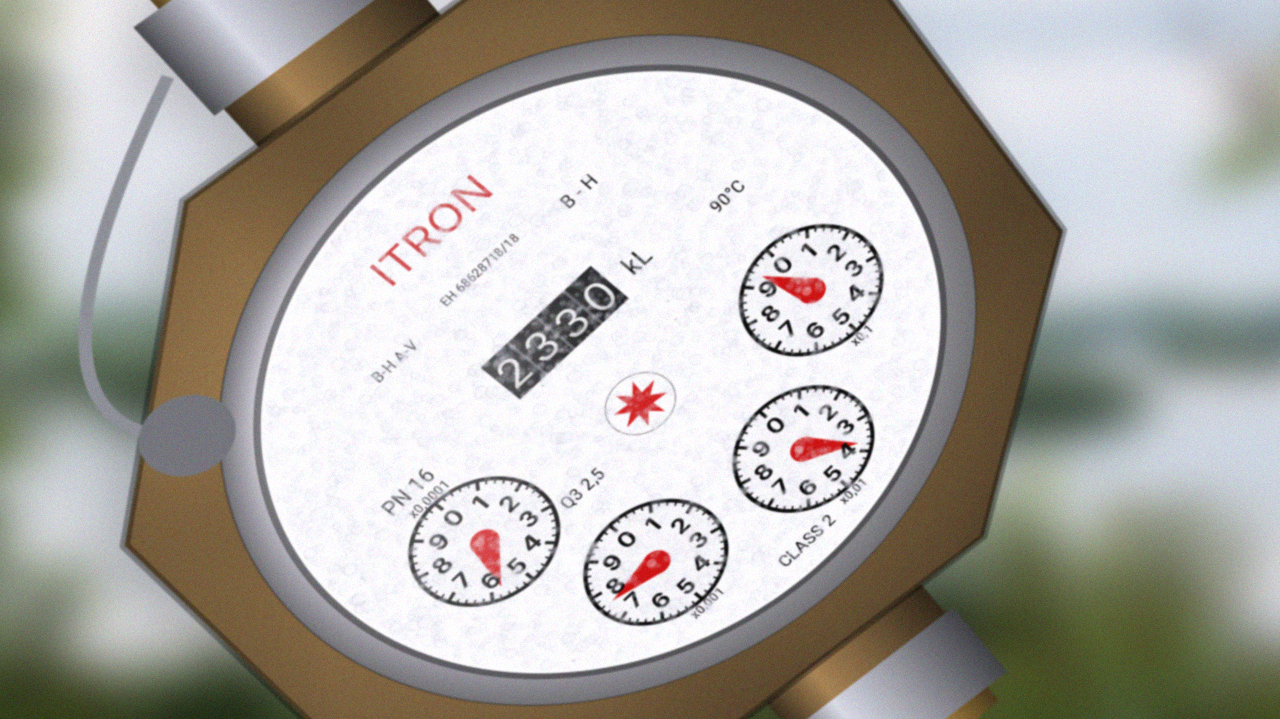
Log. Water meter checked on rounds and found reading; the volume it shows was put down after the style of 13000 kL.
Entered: 2329.9375 kL
